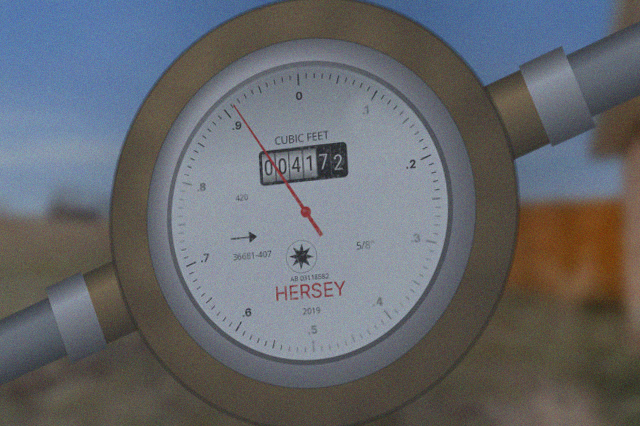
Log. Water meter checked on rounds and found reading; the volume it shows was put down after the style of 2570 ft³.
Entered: 4171.91 ft³
